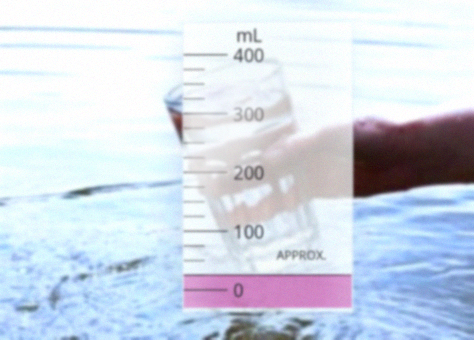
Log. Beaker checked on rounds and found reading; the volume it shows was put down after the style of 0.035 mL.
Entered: 25 mL
